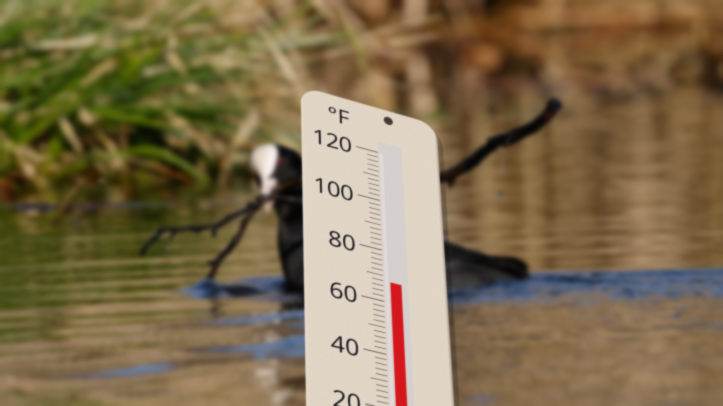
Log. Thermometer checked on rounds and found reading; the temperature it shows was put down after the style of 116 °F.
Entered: 68 °F
